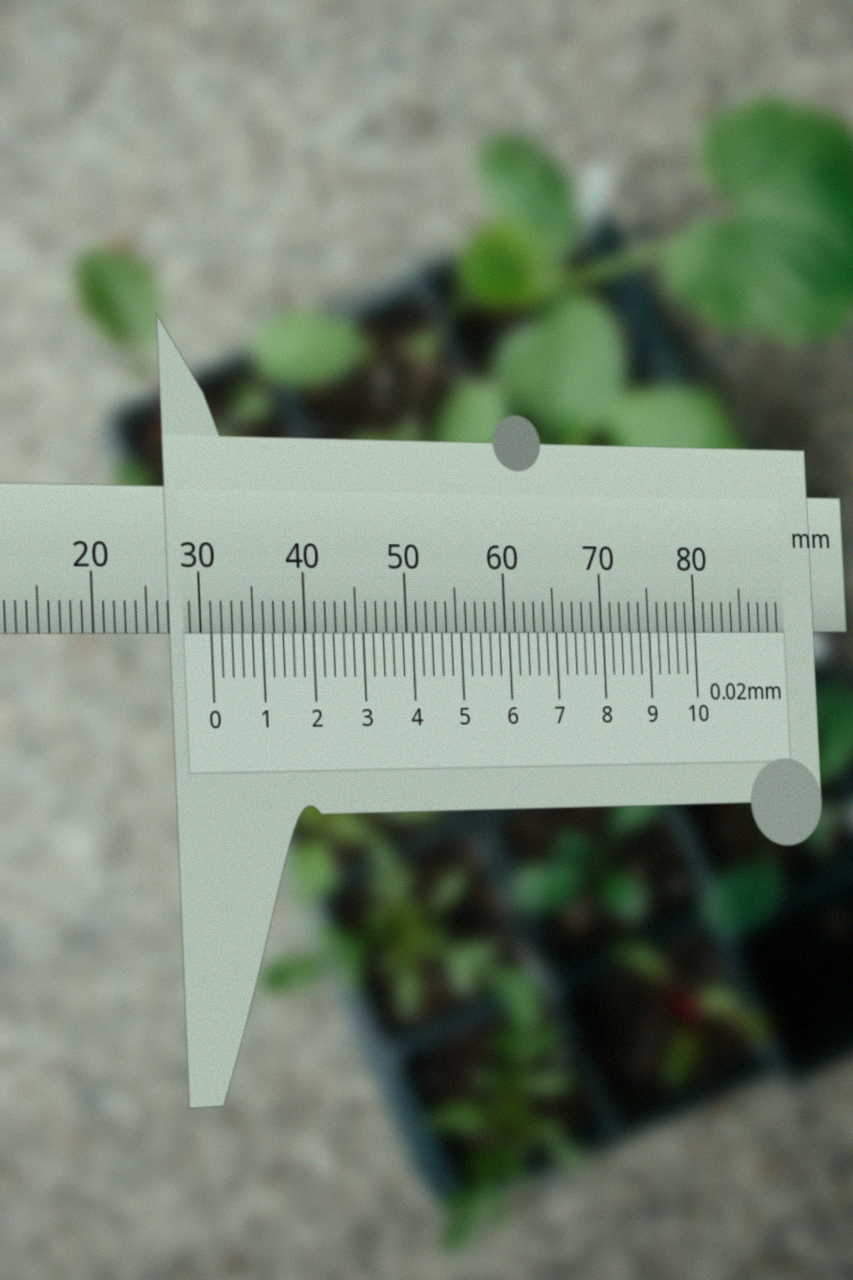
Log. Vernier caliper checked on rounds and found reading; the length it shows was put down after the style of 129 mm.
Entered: 31.0 mm
